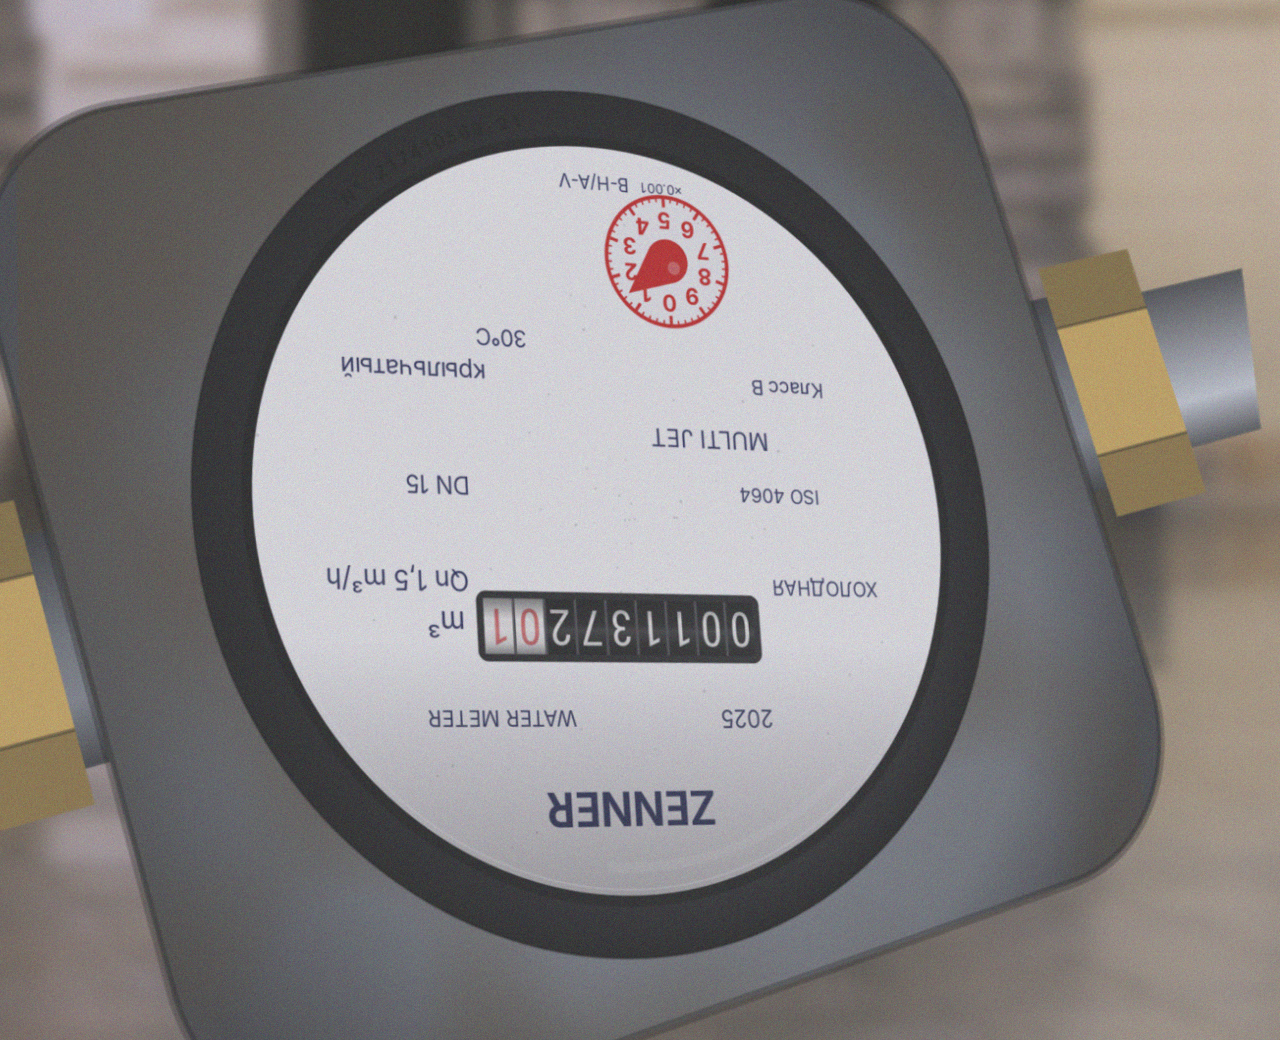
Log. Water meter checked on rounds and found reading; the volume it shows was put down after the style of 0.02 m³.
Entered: 11372.011 m³
